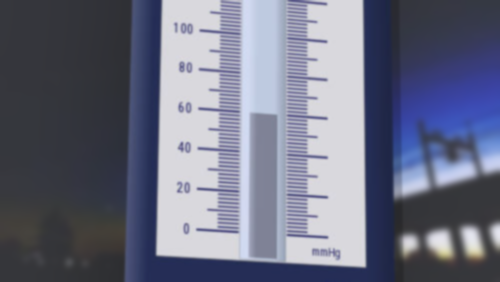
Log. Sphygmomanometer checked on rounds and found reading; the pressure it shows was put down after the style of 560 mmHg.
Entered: 60 mmHg
